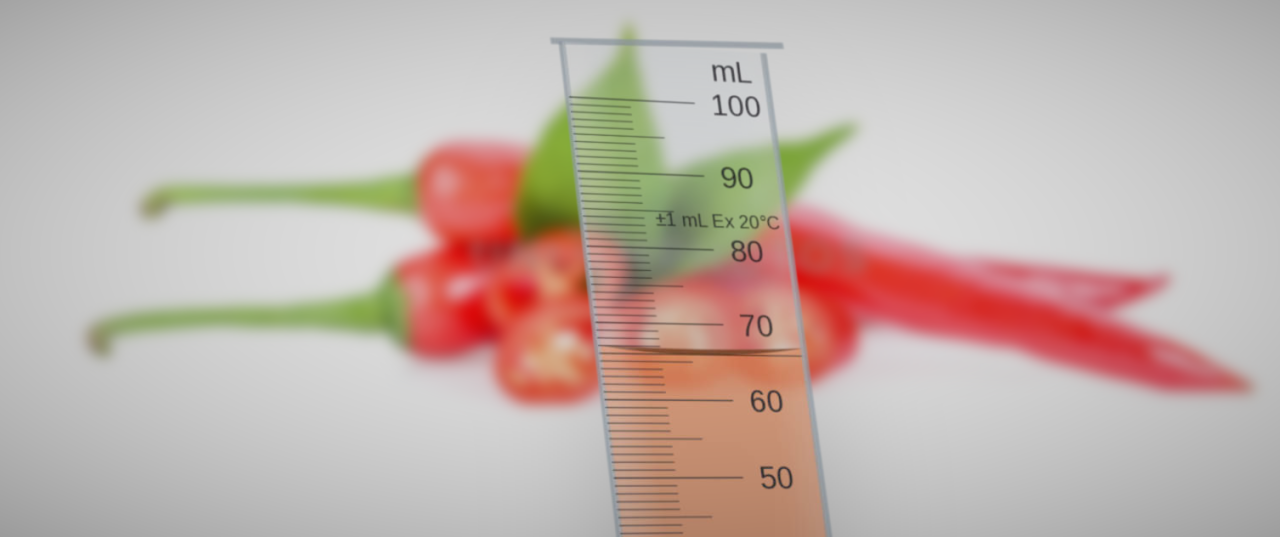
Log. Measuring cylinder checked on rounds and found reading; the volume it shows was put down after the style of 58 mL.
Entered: 66 mL
